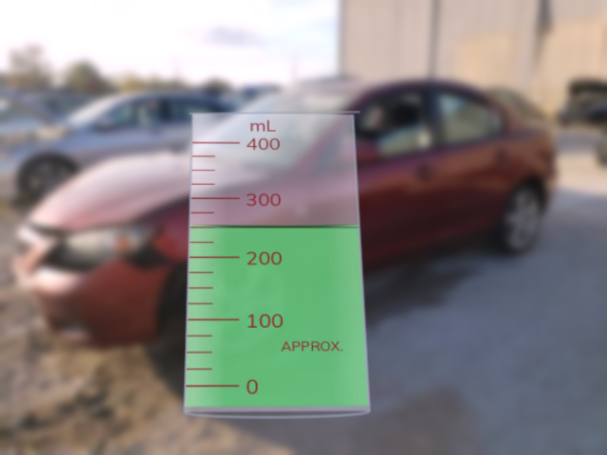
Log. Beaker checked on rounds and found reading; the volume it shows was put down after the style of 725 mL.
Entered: 250 mL
